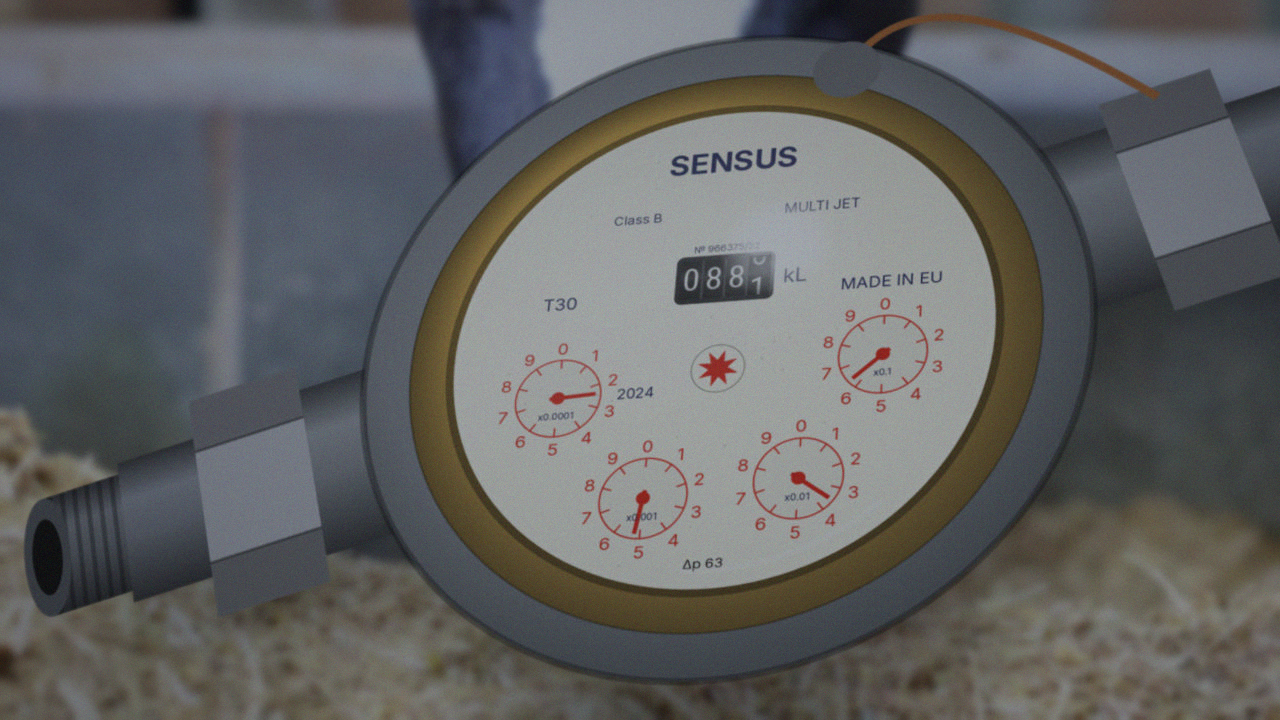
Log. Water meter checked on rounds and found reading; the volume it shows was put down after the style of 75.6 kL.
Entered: 880.6352 kL
